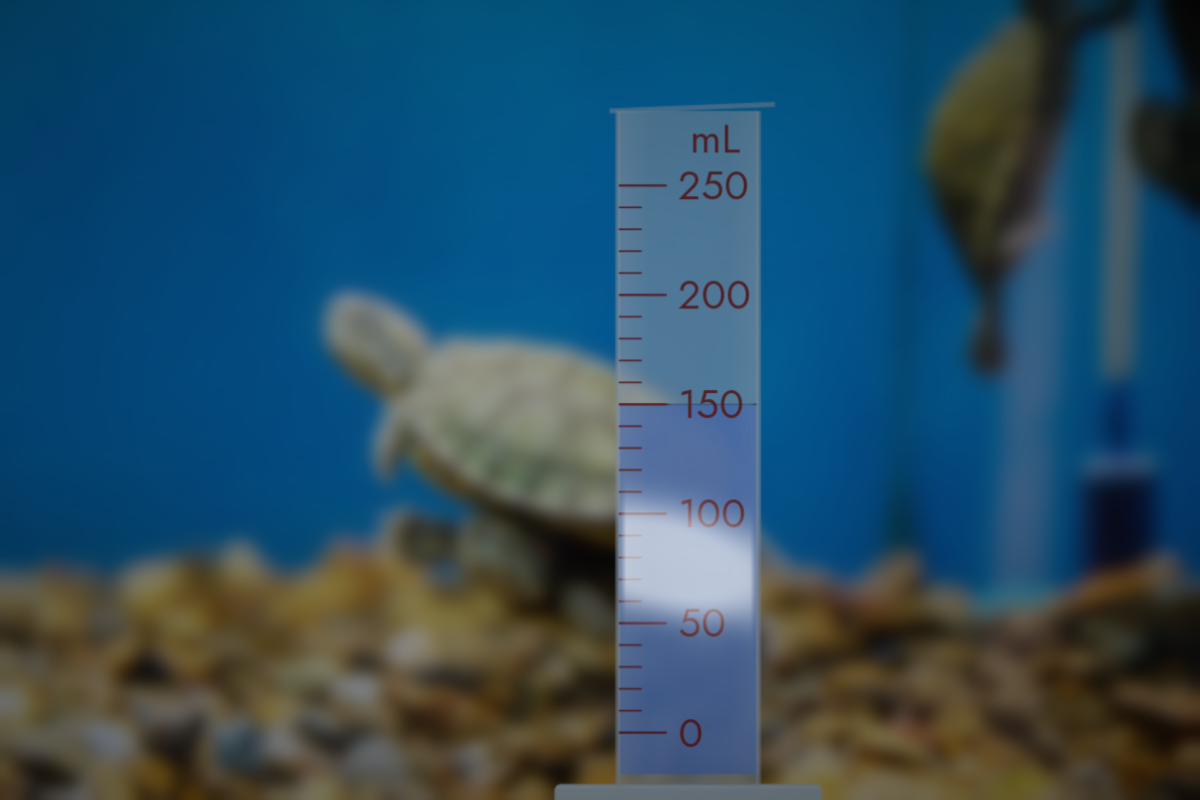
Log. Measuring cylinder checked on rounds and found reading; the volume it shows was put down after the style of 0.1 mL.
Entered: 150 mL
